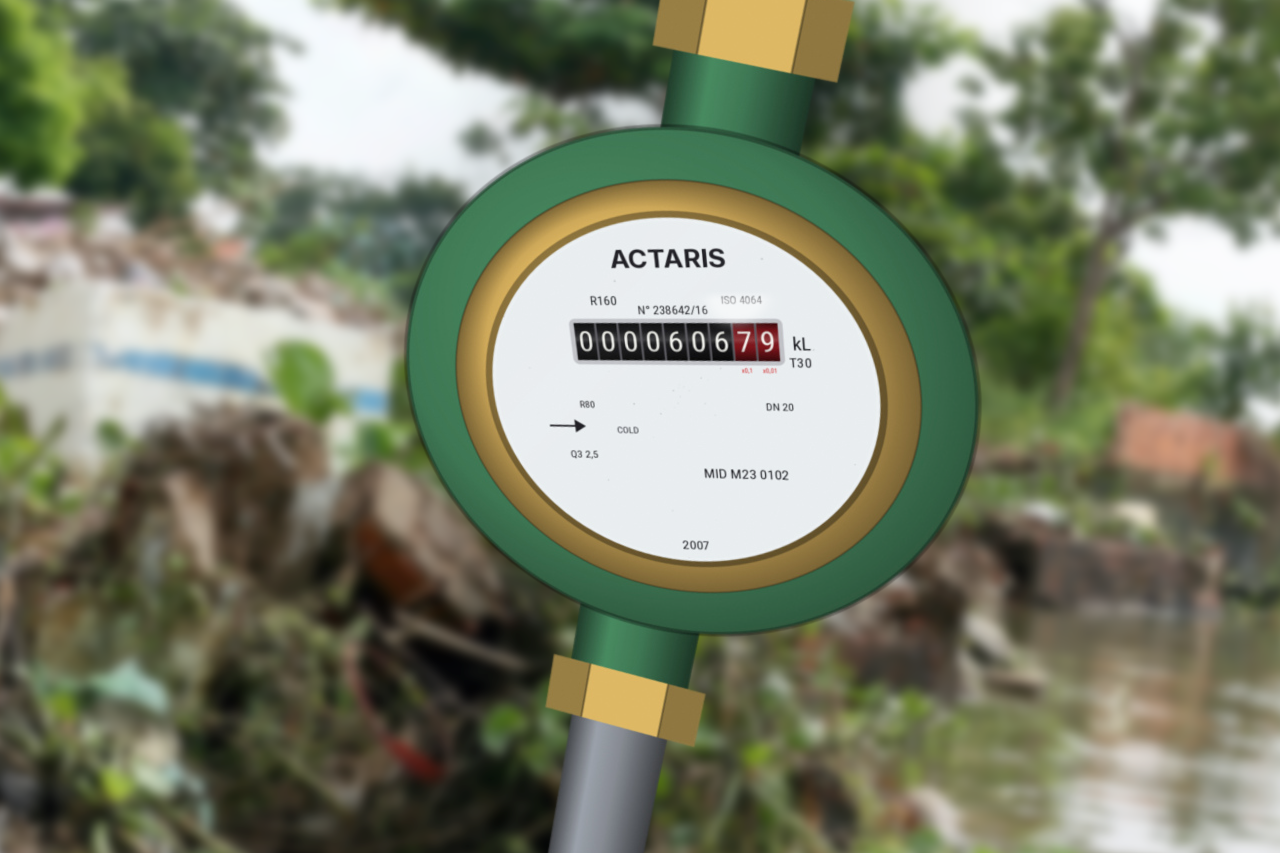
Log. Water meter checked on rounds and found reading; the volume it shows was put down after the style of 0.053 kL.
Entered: 606.79 kL
